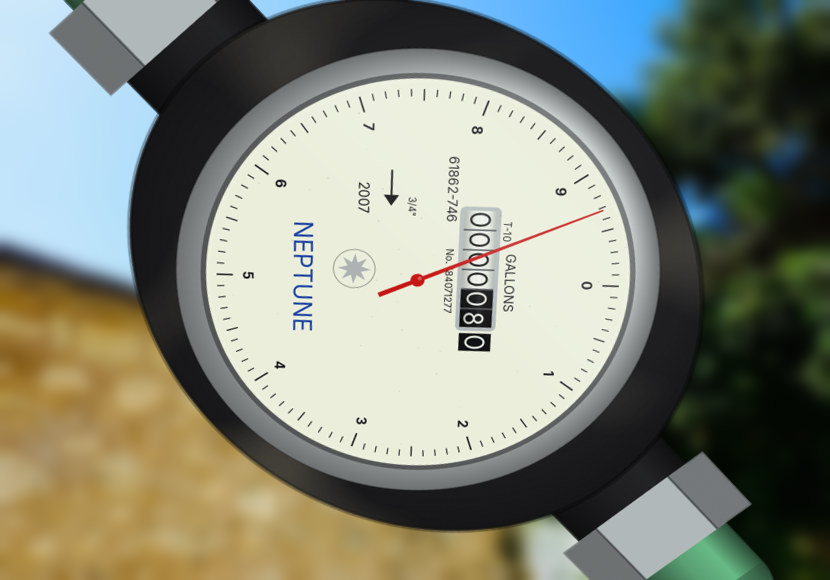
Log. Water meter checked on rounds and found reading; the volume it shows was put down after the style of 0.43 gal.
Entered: 79.3 gal
